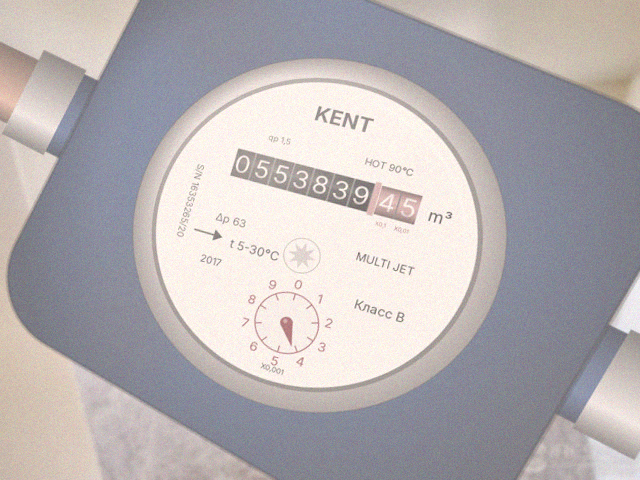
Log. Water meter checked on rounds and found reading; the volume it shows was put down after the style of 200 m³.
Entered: 553839.454 m³
